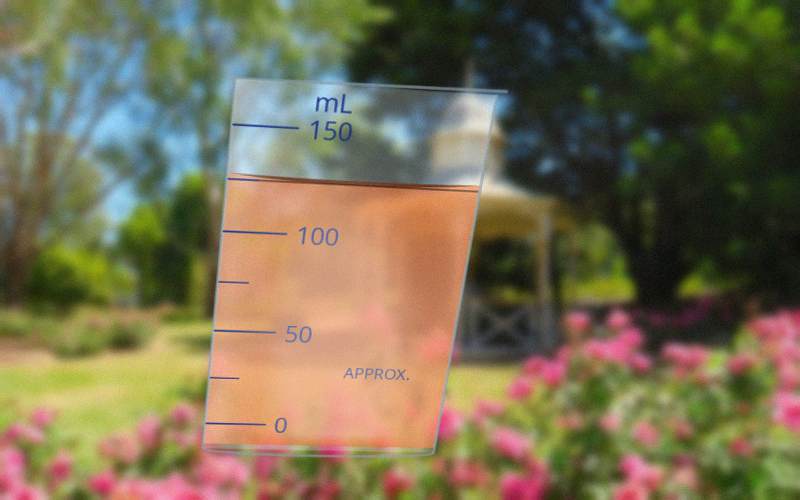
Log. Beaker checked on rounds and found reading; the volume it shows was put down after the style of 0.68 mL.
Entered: 125 mL
